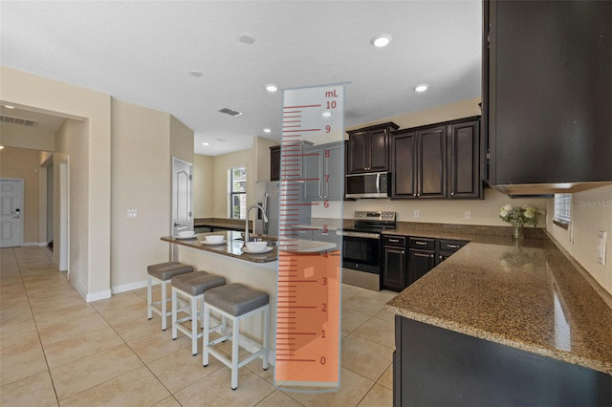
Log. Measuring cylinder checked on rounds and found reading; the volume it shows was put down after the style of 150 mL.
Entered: 4 mL
